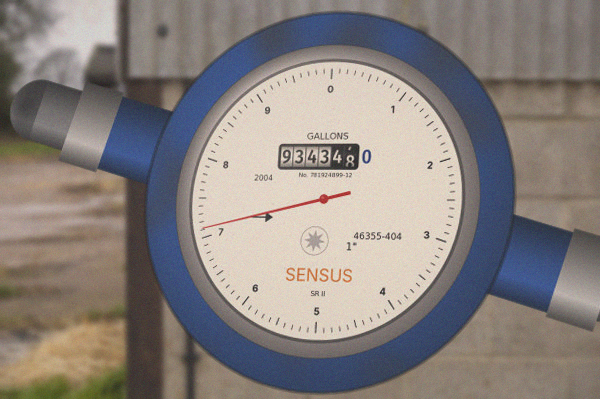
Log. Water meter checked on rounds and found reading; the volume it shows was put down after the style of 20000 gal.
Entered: 9343477.1 gal
